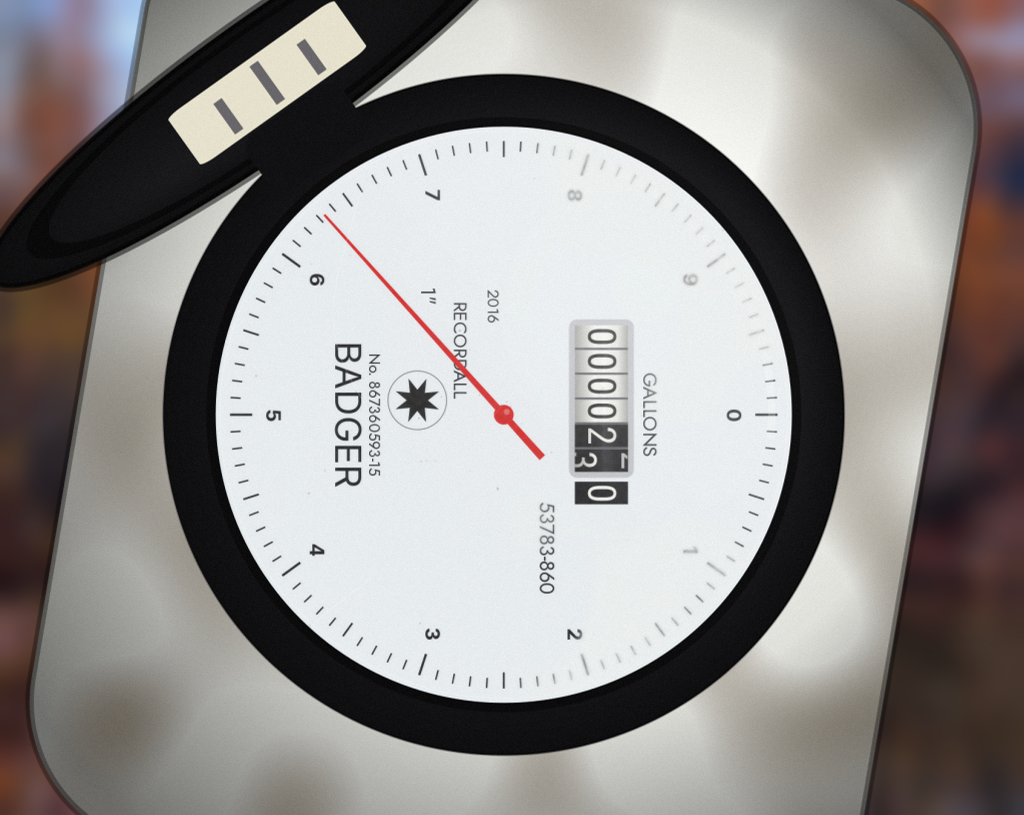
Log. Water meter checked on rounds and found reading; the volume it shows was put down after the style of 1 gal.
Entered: 226.3 gal
